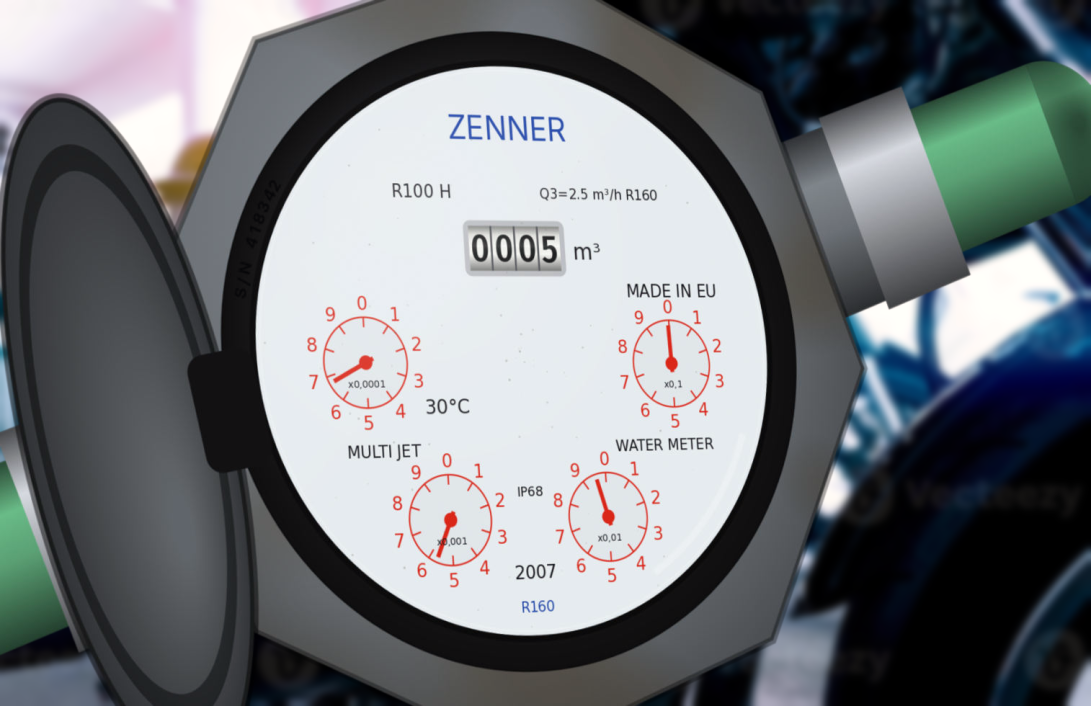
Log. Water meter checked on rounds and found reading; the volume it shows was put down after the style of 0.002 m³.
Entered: 4.9956 m³
